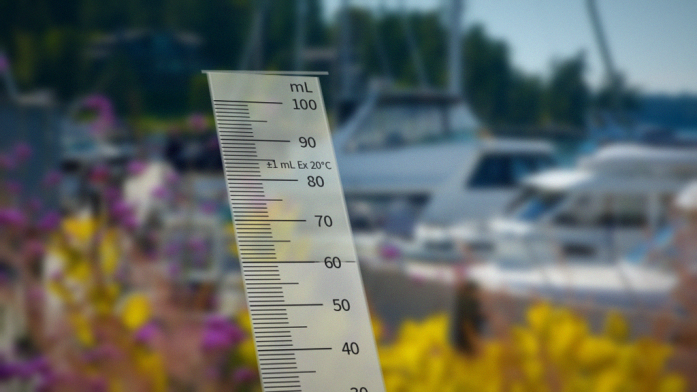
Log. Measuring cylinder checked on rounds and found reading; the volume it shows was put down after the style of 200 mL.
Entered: 60 mL
